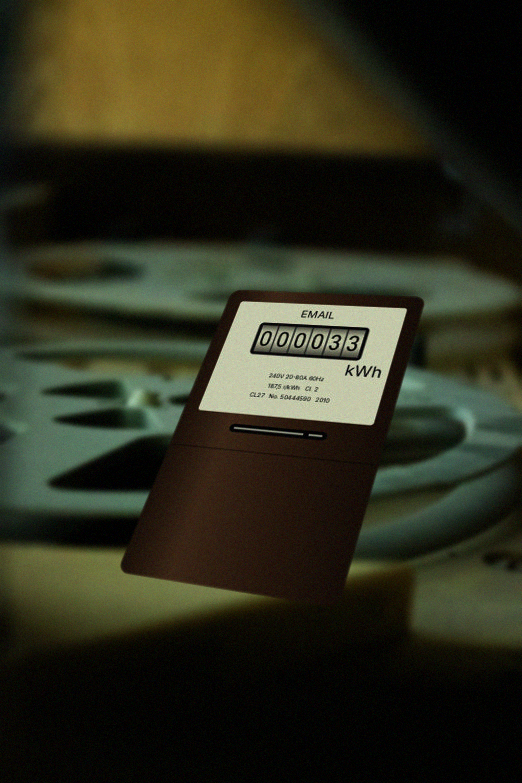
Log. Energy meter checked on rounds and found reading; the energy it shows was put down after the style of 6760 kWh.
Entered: 33 kWh
